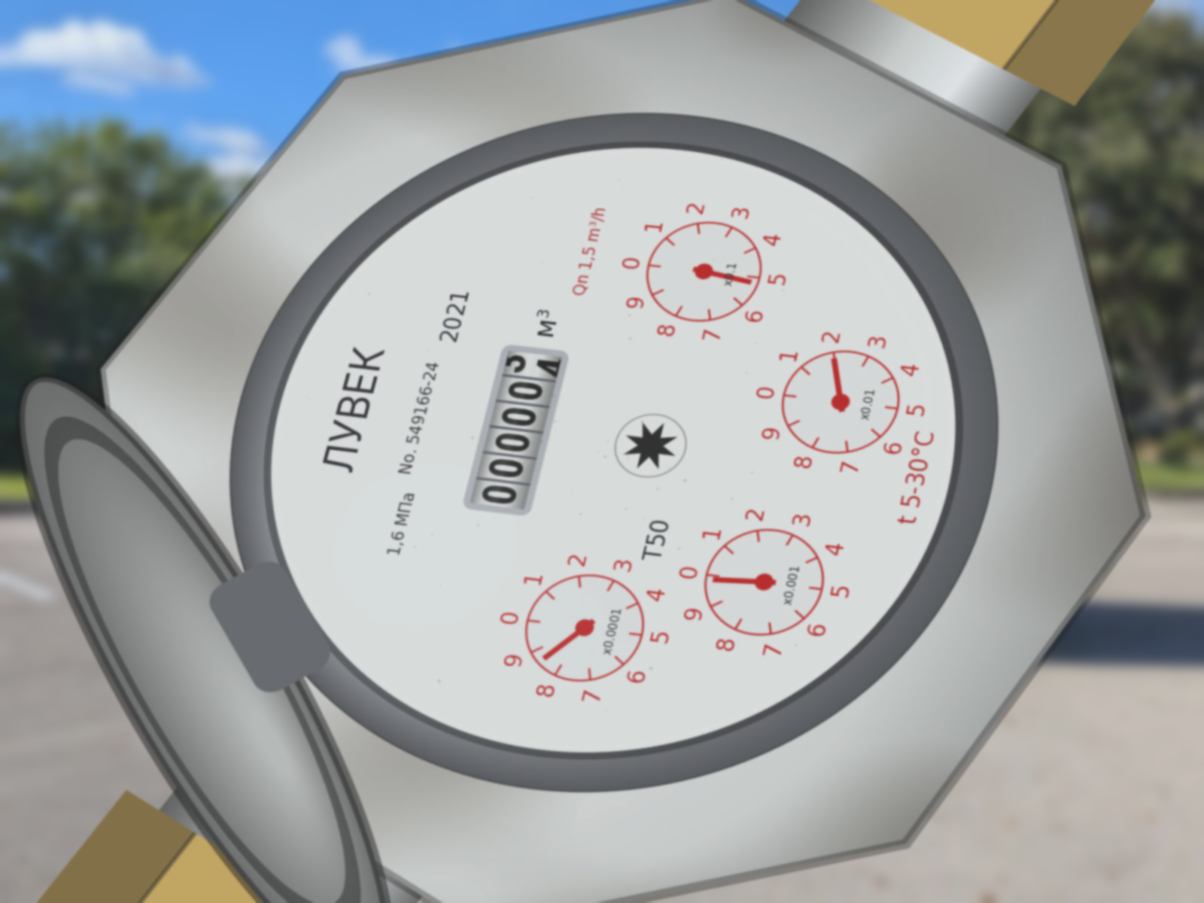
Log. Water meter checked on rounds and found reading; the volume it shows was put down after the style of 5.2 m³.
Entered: 3.5198 m³
